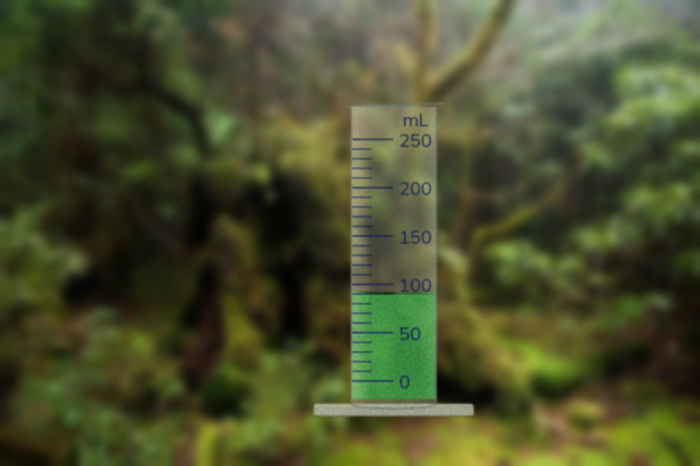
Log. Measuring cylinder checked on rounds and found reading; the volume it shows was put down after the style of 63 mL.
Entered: 90 mL
